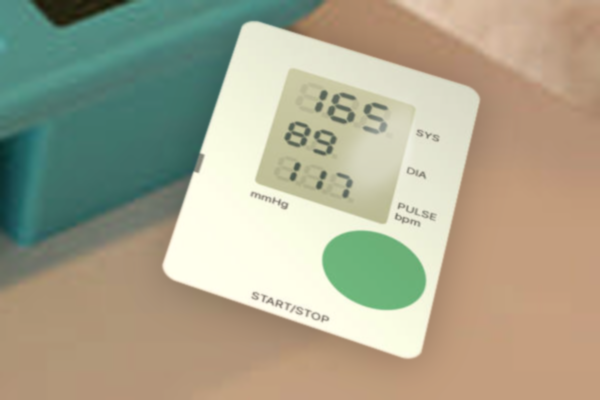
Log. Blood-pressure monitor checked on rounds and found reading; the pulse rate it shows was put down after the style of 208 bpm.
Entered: 117 bpm
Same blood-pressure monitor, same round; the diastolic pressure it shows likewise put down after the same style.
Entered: 89 mmHg
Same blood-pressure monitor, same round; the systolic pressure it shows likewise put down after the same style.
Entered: 165 mmHg
